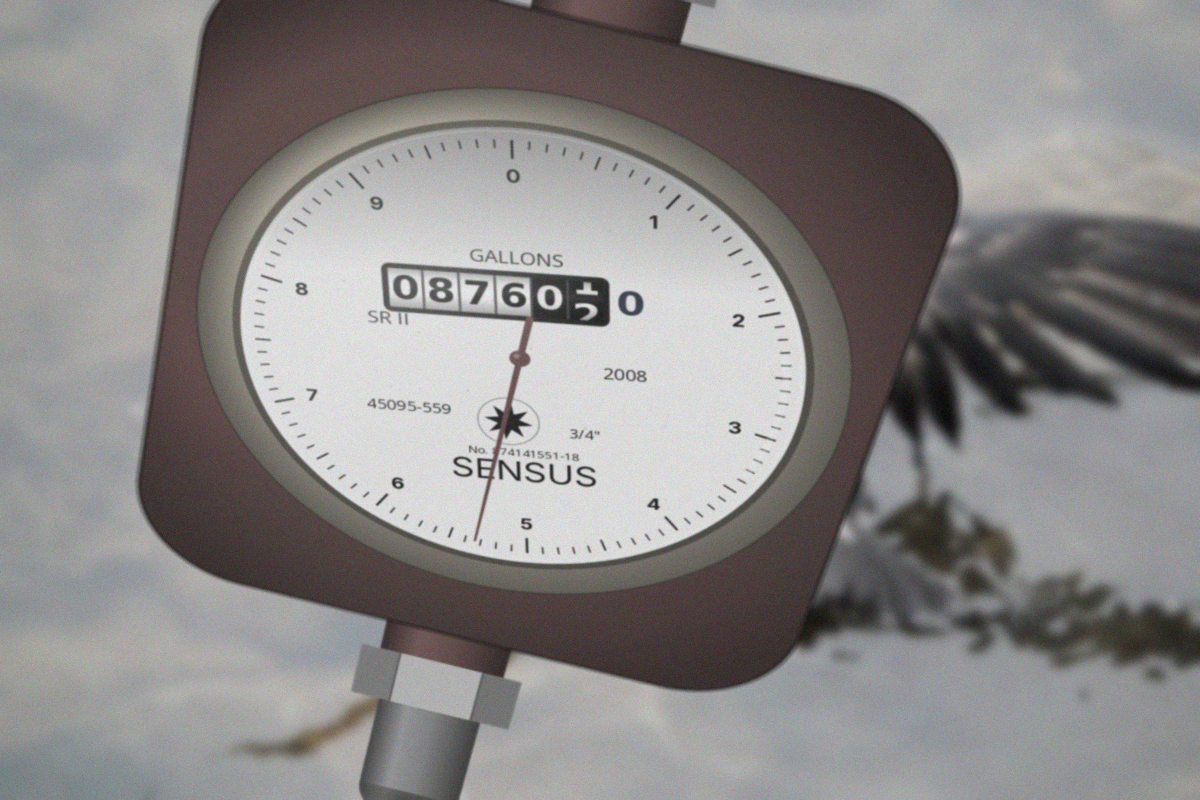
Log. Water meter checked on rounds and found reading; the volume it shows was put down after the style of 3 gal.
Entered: 876015.3 gal
